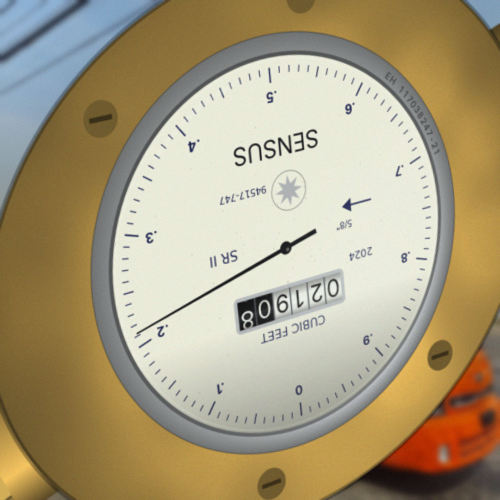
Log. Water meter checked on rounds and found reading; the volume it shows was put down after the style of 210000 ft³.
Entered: 21908.21 ft³
